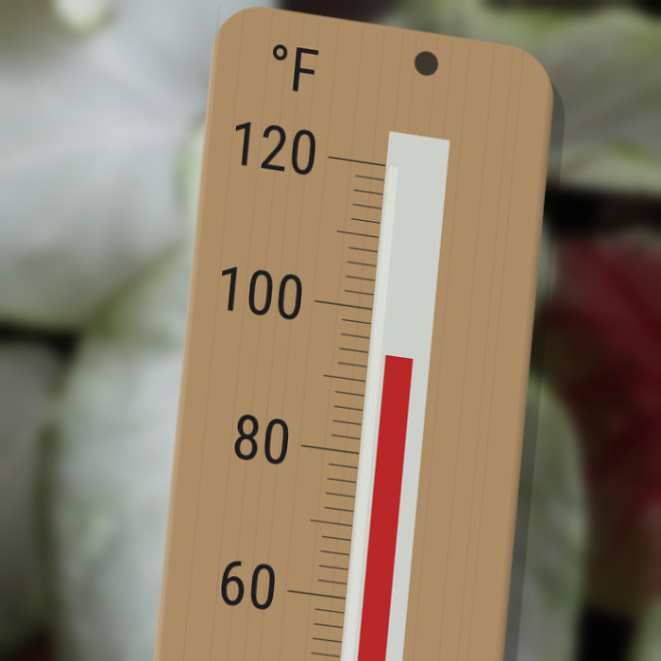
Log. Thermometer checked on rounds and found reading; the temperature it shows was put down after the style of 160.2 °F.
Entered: 94 °F
